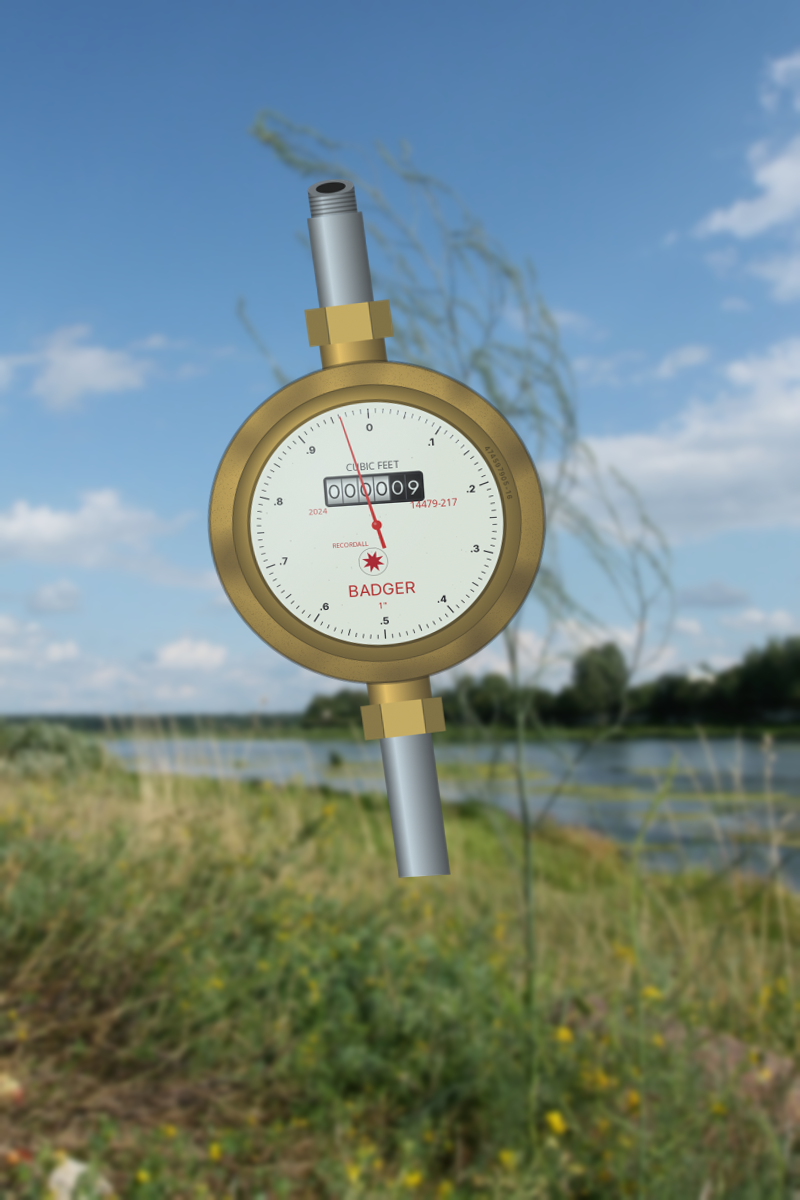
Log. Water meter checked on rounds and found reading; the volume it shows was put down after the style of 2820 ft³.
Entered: 8.96 ft³
